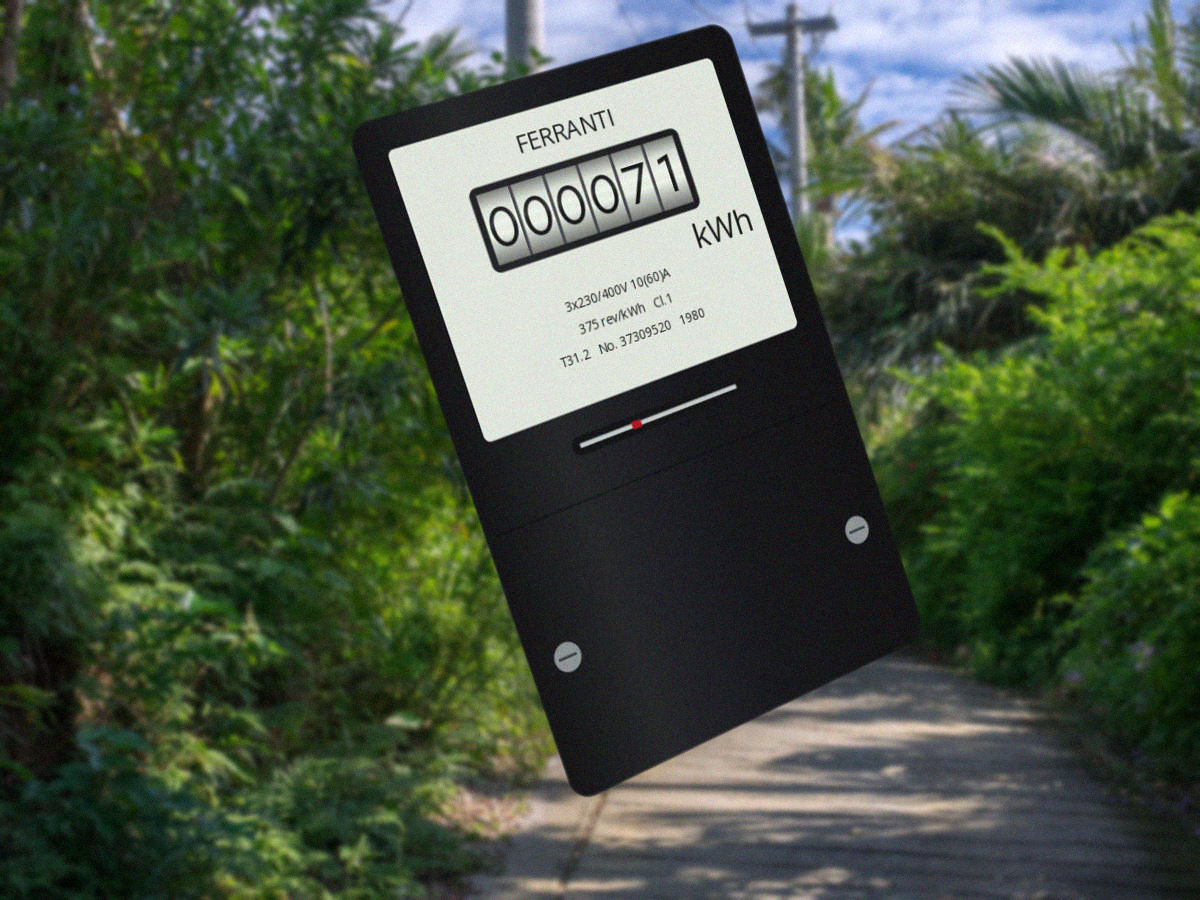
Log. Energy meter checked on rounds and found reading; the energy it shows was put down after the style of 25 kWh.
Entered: 71 kWh
